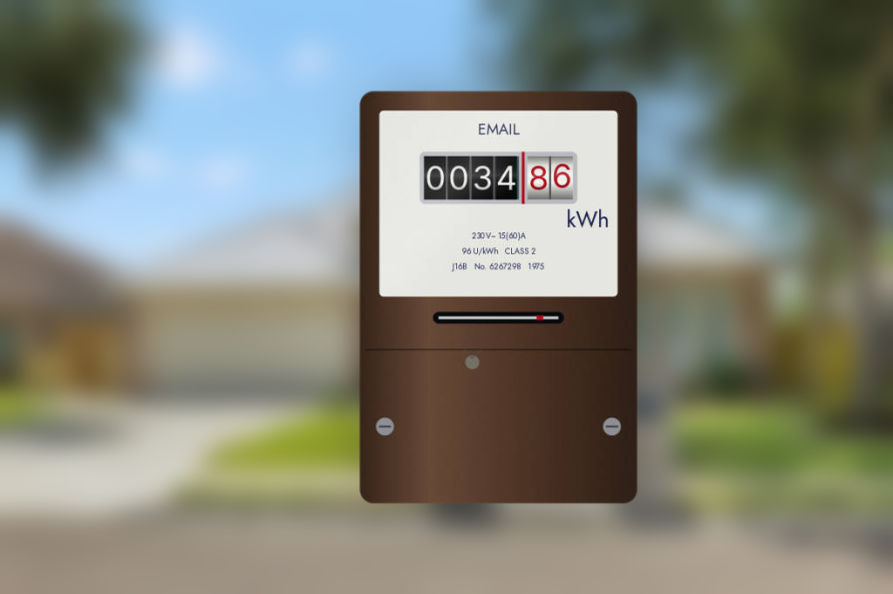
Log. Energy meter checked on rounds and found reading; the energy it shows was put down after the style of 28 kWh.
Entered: 34.86 kWh
